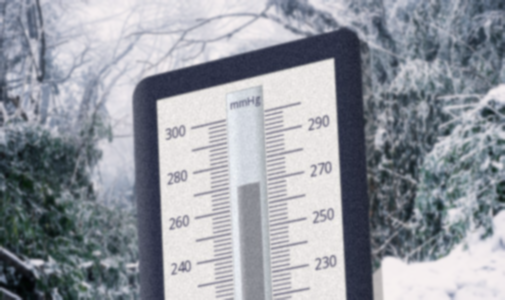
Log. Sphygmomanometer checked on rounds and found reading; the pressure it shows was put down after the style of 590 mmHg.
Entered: 270 mmHg
